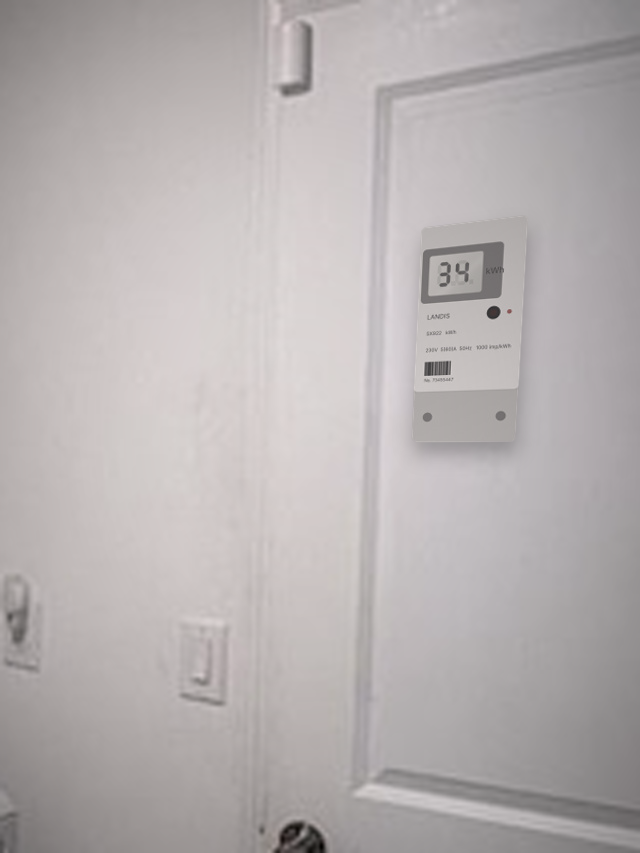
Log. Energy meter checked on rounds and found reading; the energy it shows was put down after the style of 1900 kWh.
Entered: 34 kWh
